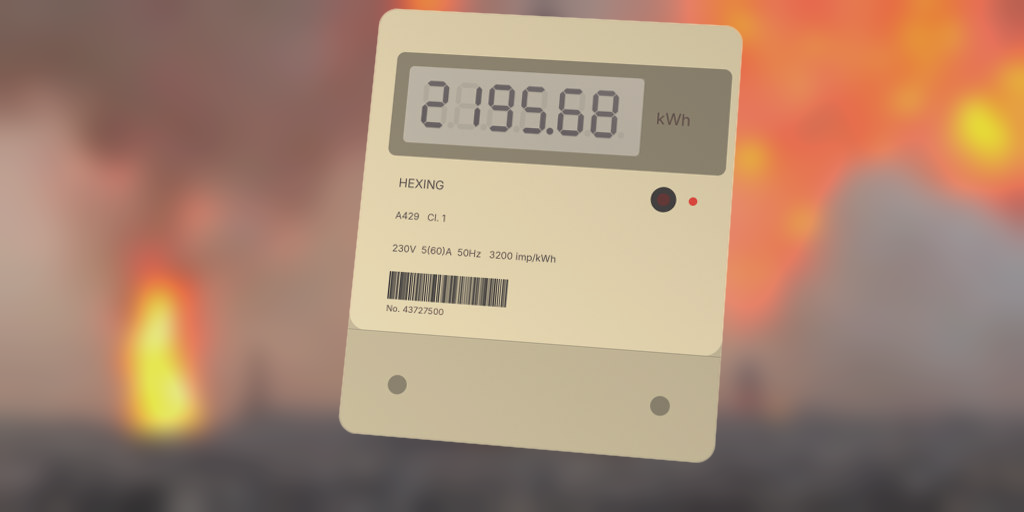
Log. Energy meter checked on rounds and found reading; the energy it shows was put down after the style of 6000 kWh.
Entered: 2195.68 kWh
